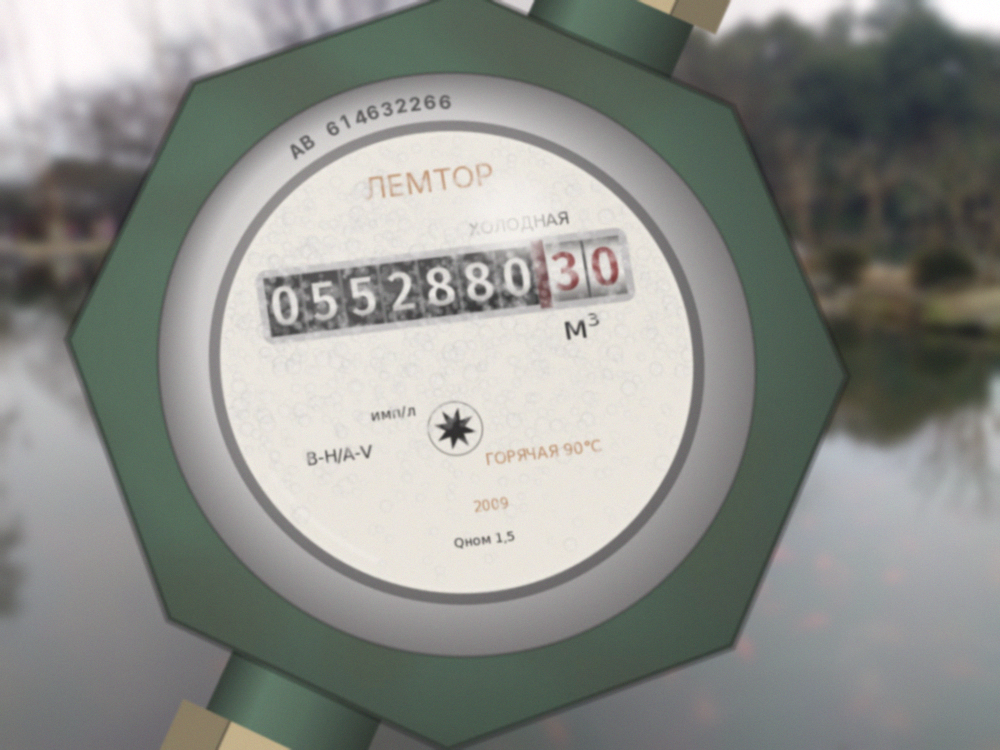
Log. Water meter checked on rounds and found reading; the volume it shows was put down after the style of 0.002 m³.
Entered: 552880.30 m³
